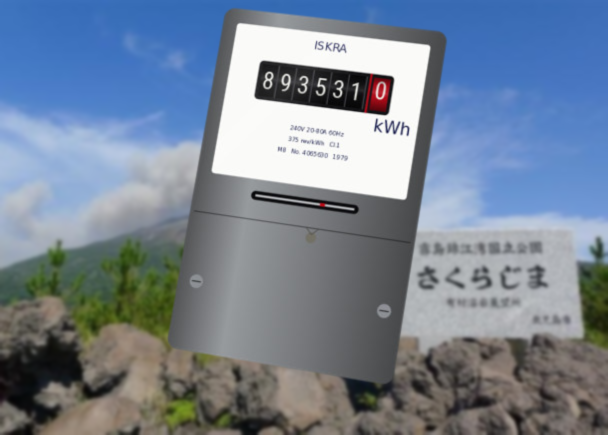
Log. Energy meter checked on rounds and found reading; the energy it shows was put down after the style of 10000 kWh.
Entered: 893531.0 kWh
